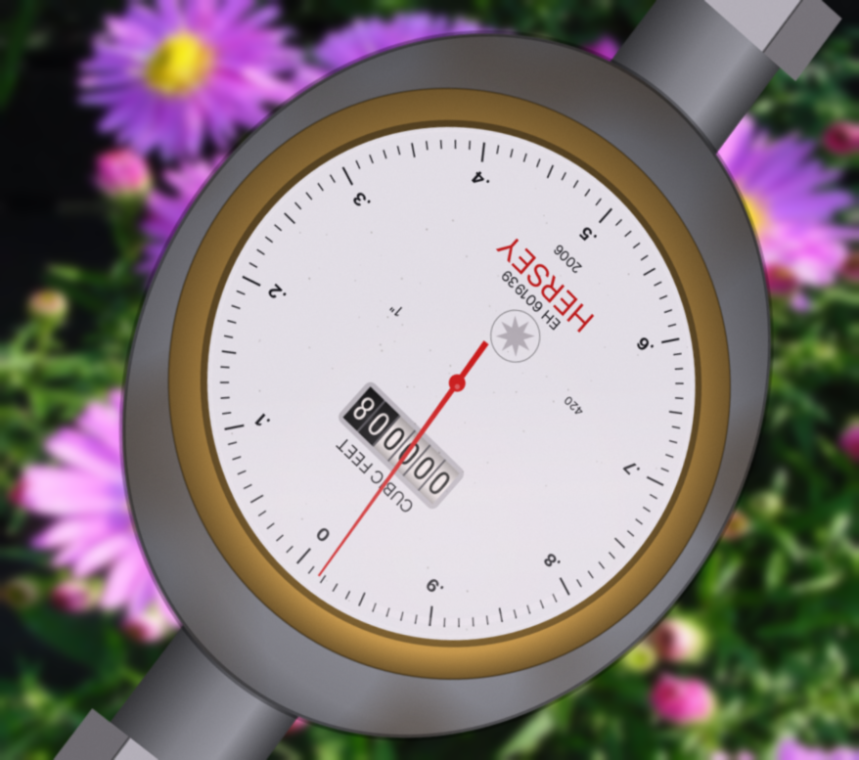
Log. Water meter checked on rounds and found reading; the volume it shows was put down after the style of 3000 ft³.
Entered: 7.98 ft³
